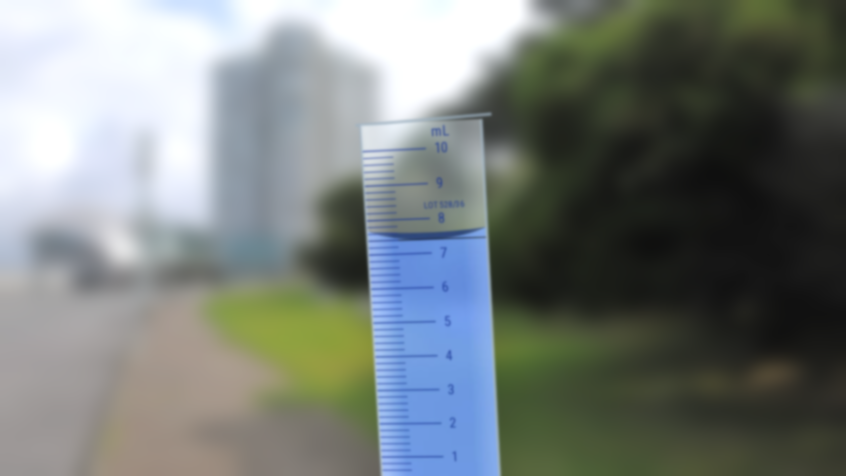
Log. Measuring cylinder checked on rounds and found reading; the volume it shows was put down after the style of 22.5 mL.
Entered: 7.4 mL
